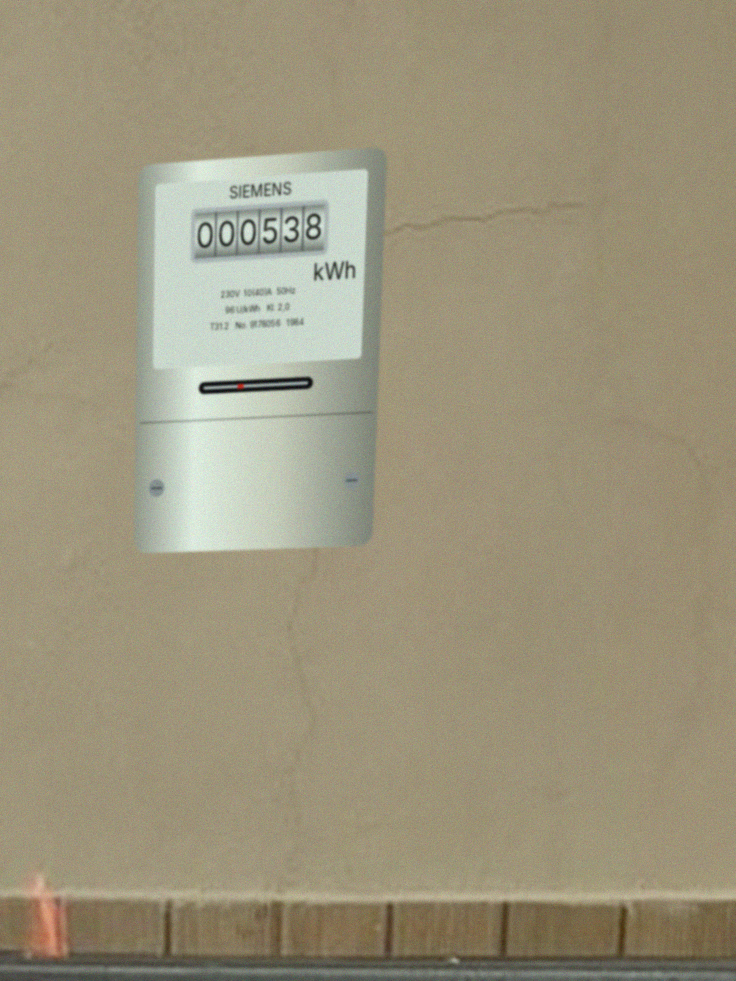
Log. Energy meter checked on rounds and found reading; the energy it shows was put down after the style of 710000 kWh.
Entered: 538 kWh
